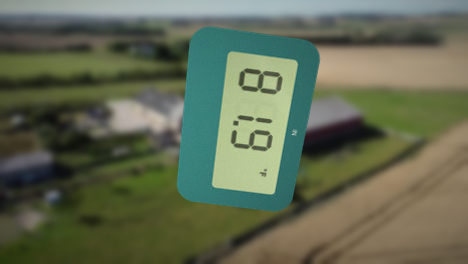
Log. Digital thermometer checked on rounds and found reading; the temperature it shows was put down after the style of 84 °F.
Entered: 81.9 °F
